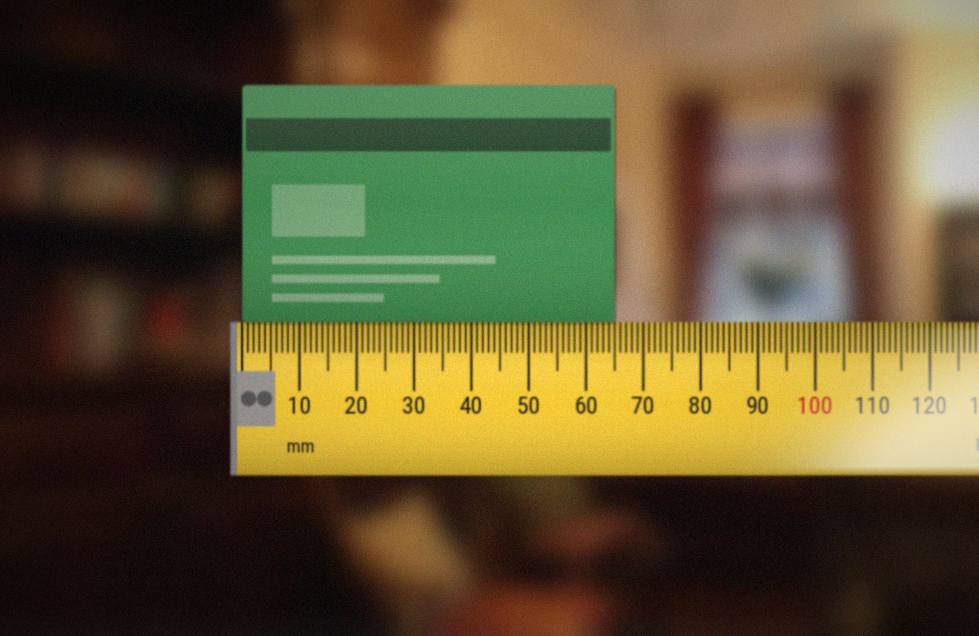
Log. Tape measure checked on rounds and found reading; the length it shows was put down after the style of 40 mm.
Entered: 65 mm
